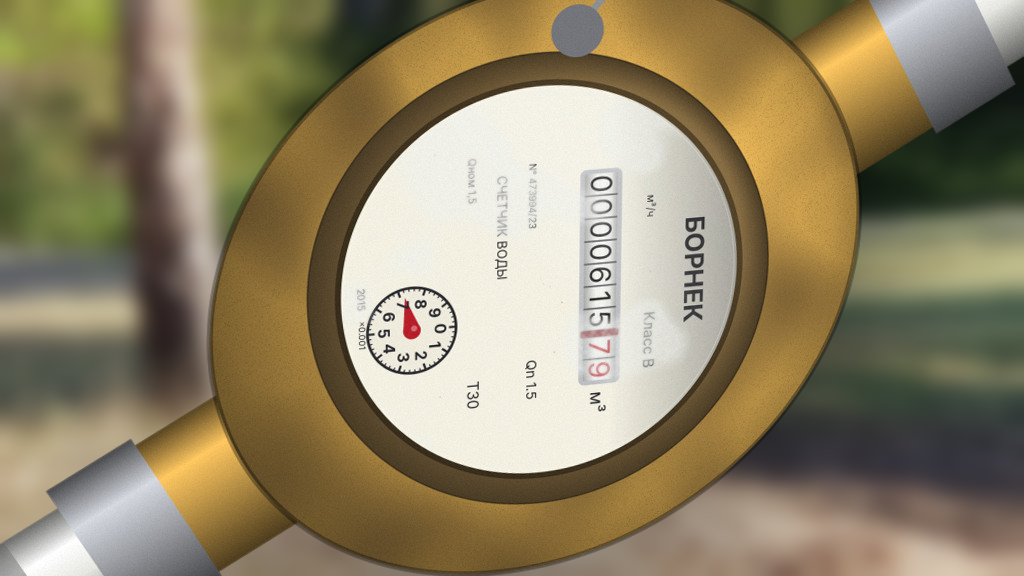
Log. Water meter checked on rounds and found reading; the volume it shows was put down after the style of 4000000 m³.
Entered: 615.797 m³
